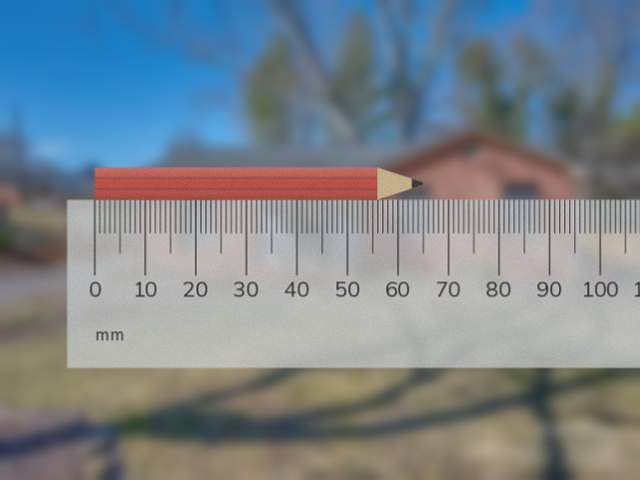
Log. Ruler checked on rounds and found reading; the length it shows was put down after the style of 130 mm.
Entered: 65 mm
